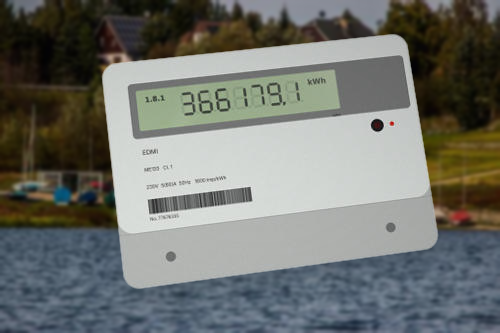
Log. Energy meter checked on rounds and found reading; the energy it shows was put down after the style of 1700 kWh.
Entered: 366179.1 kWh
